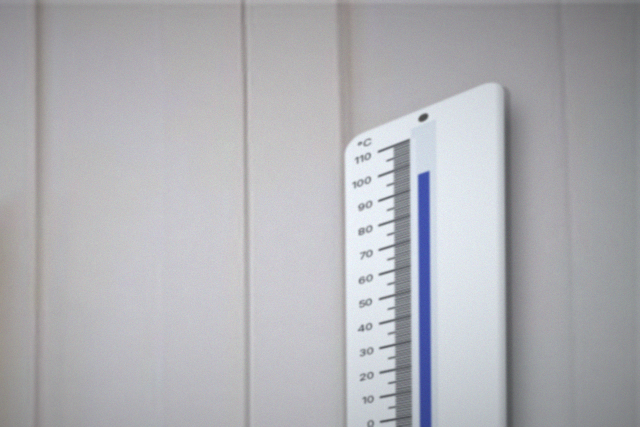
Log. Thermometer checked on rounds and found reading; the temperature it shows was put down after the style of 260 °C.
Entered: 95 °C
